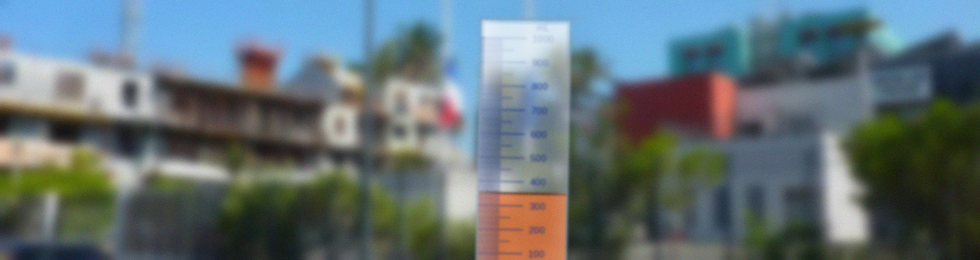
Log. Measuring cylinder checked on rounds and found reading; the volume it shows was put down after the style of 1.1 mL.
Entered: 350 mL
